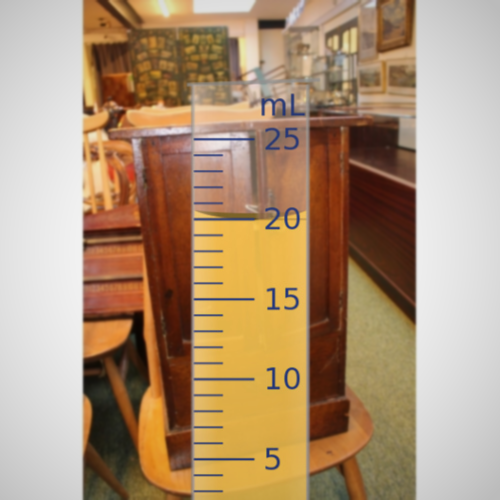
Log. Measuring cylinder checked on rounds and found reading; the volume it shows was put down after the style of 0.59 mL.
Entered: 20 mL
